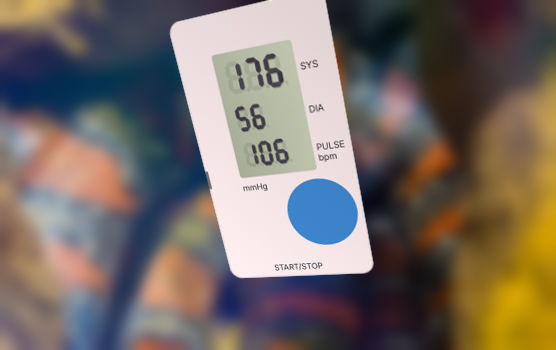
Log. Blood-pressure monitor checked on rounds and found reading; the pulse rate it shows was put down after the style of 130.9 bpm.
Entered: 106 bpm
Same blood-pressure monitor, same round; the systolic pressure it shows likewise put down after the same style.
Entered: 176 mmHg
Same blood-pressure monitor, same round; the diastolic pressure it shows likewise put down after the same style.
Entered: 56 mmHg
